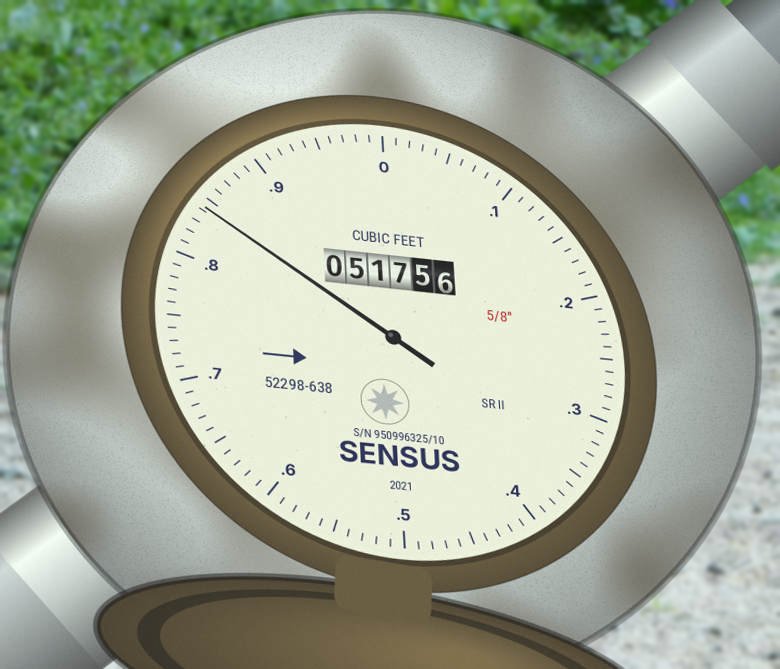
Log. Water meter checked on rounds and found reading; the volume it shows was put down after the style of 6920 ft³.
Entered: 51755.84 ft³
